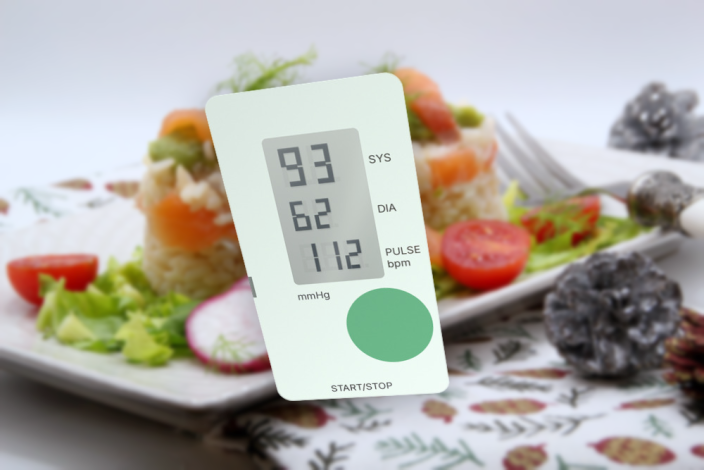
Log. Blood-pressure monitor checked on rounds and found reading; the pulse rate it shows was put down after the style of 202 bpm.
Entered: 112 bpm
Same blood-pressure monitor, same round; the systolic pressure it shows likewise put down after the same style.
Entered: 93 mmHg
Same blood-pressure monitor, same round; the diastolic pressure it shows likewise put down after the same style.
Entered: 62 mmHg
